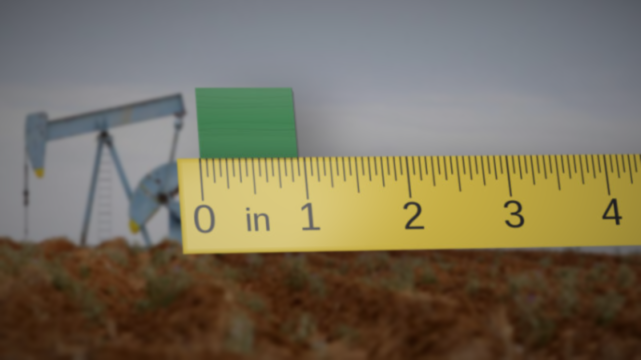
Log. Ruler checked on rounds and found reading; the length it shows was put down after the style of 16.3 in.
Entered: 0.9375 in
